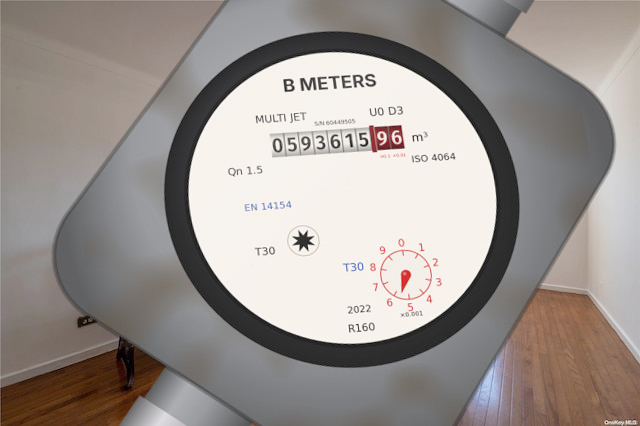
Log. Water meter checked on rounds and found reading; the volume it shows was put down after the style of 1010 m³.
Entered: 593615.965 m³
